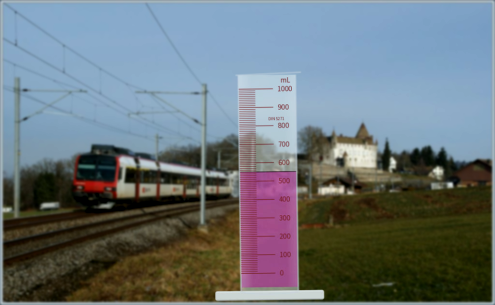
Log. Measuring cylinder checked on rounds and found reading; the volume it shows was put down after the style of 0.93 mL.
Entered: 550 mL
